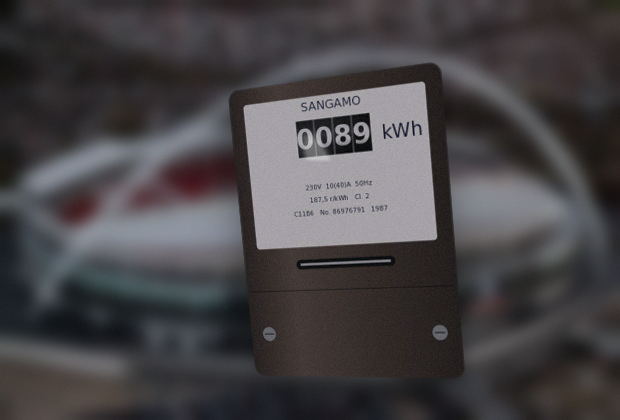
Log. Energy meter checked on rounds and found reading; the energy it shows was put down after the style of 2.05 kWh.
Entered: 89 kWh
